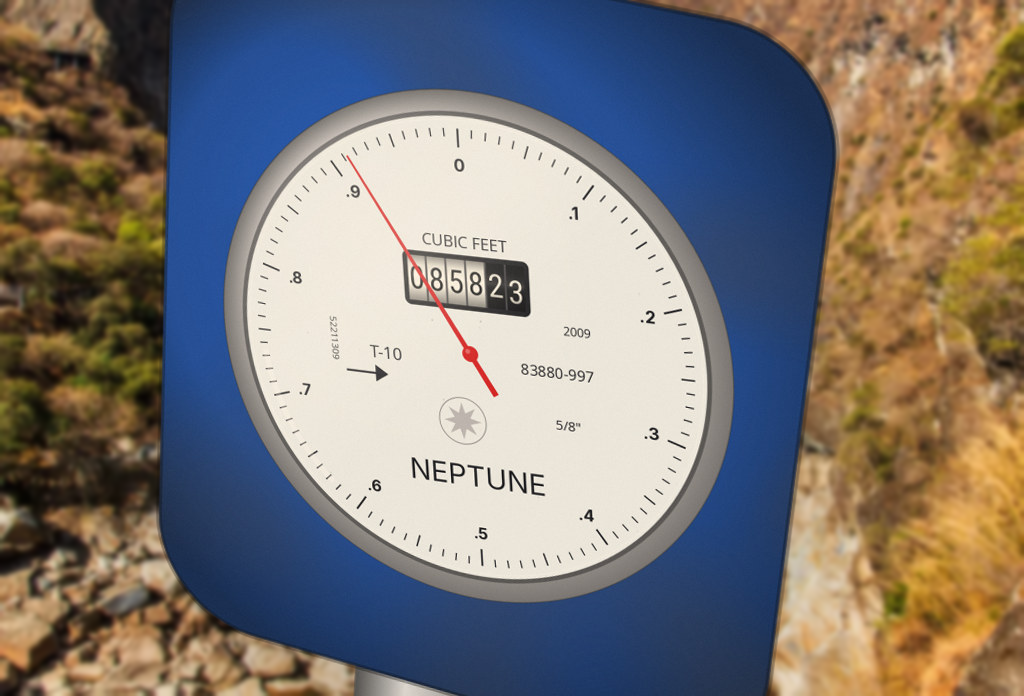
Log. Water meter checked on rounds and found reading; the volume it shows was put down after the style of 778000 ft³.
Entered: 85822.91 ft³
